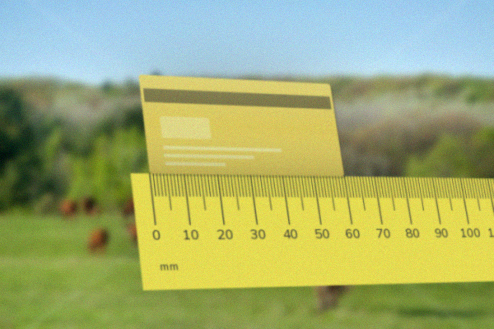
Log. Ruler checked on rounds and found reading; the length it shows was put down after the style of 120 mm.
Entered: 60 mm
